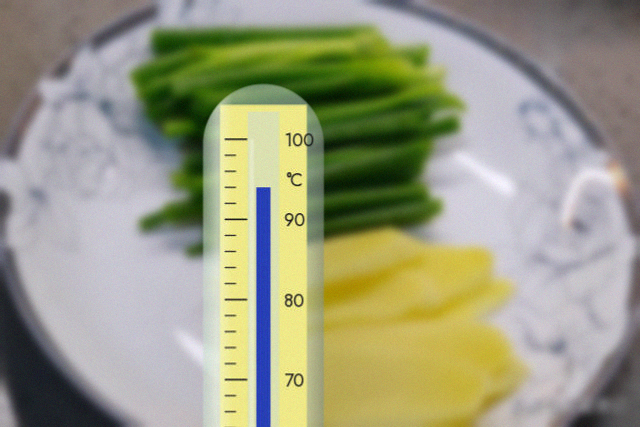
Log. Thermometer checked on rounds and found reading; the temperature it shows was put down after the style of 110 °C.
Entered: 94 °C
